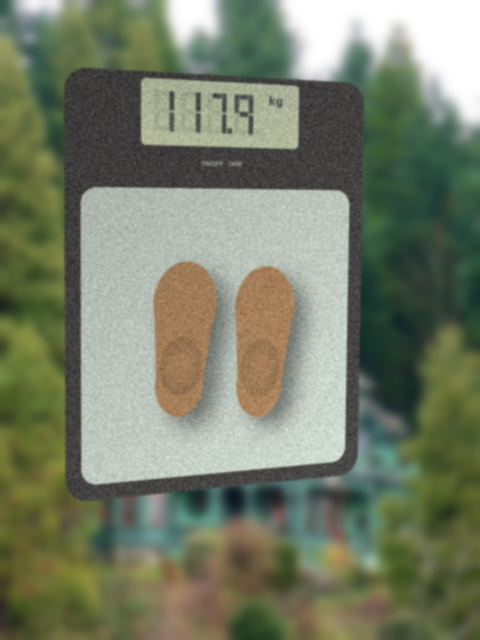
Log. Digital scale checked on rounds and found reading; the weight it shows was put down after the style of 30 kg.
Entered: 117.9 kg
